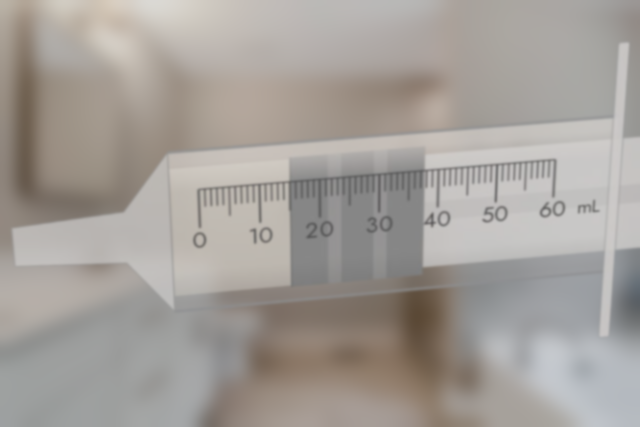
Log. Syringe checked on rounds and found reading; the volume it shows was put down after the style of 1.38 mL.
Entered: 15 mL
